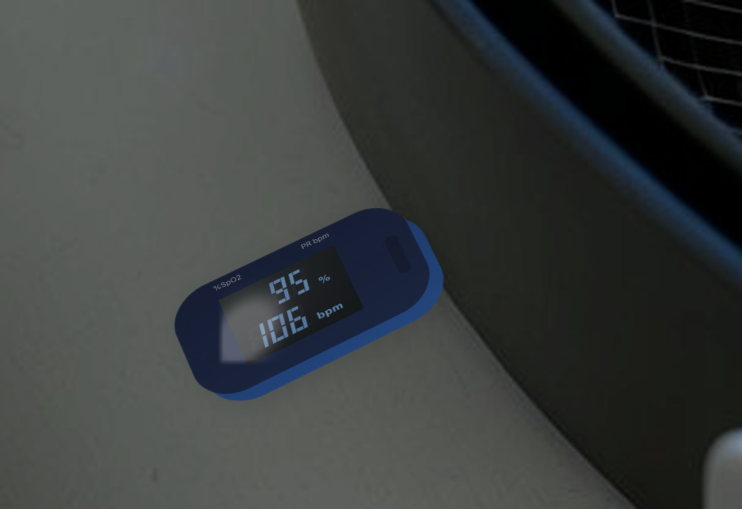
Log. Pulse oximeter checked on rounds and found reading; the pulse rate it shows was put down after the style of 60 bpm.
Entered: 106 bpm
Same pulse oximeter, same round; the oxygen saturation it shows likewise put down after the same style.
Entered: 95 %
